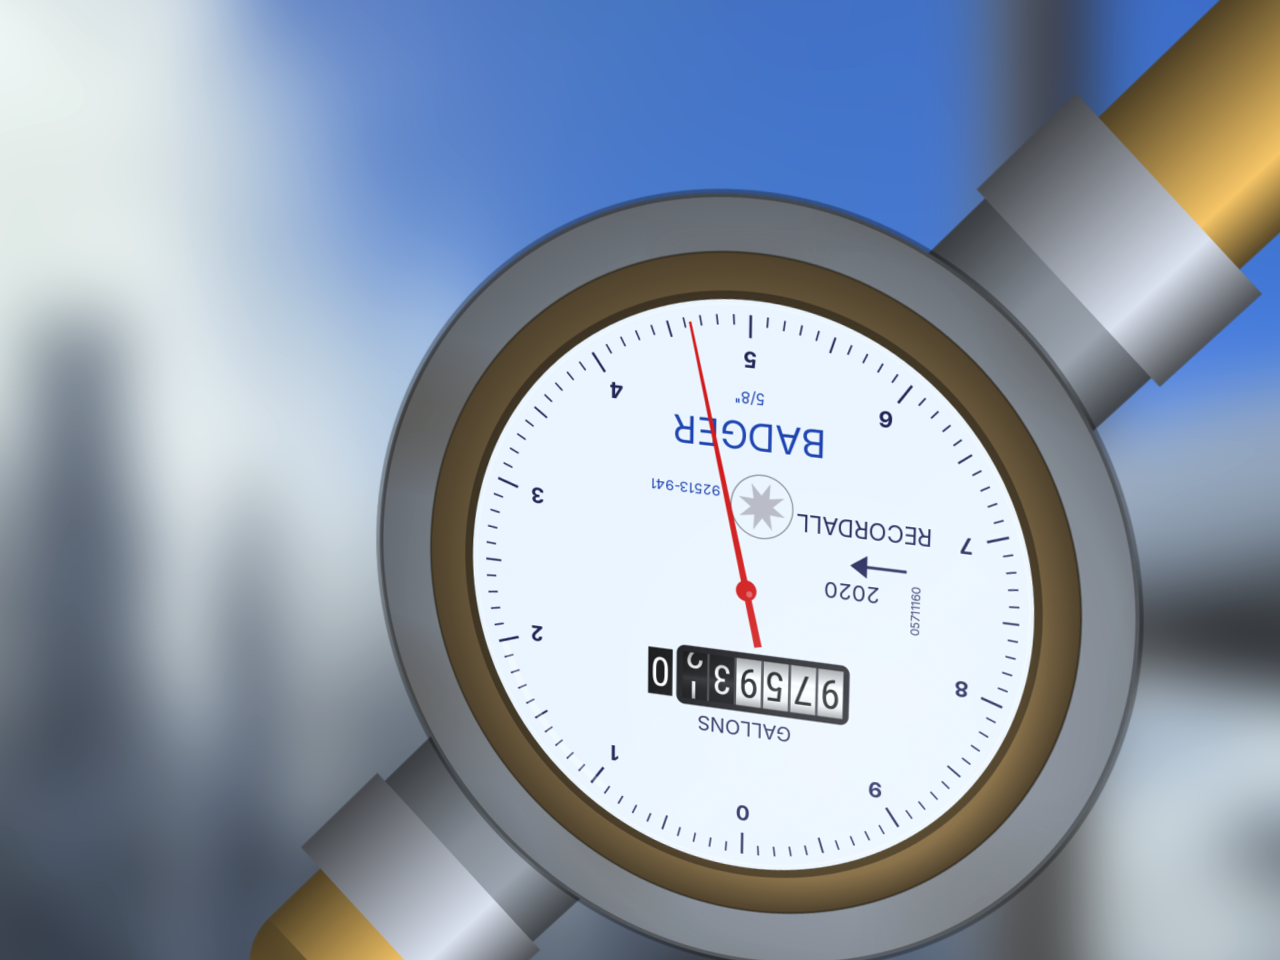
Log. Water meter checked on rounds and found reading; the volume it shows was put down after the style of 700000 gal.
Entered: 9759314.6 gal
